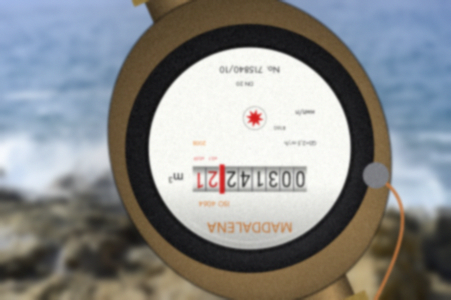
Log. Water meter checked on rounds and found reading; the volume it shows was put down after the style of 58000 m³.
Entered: 3142.21 m³
